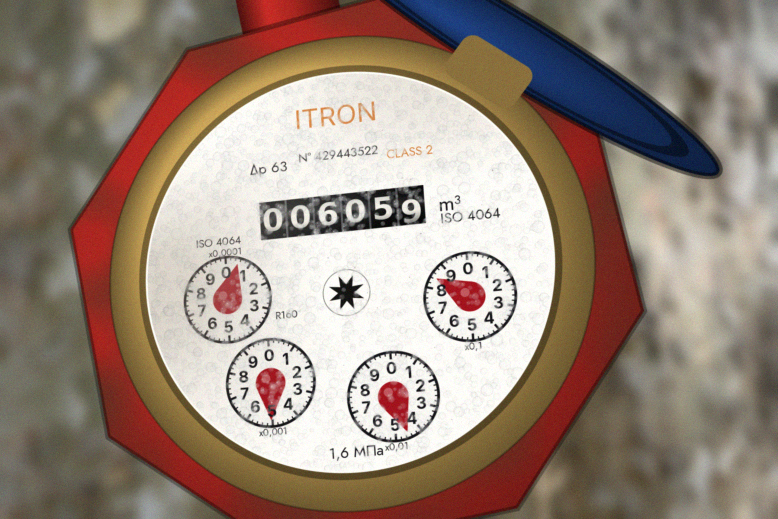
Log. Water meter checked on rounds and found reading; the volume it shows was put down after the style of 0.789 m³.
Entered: 6058.8450 m³
